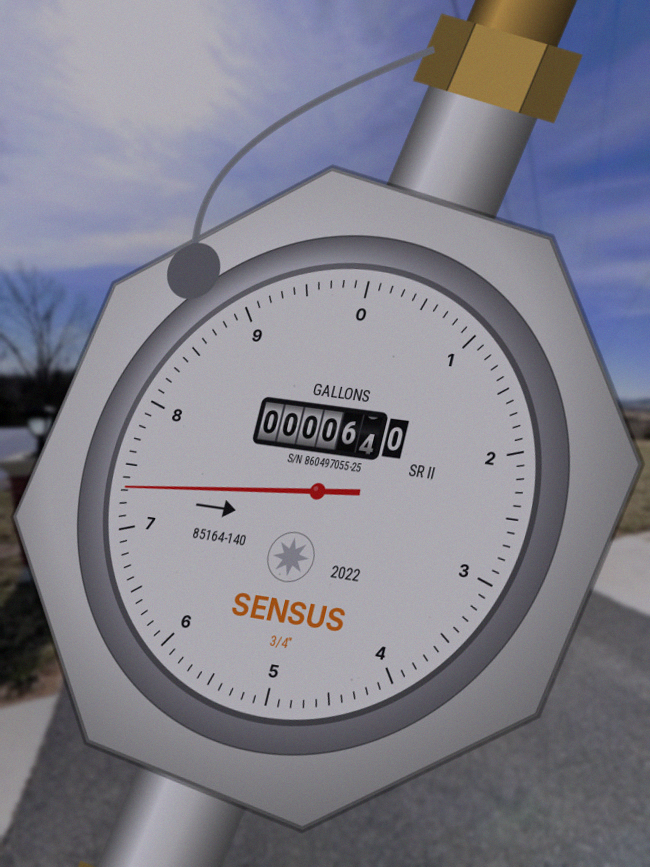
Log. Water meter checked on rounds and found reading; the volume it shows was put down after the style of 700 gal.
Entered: 637.3 gal
